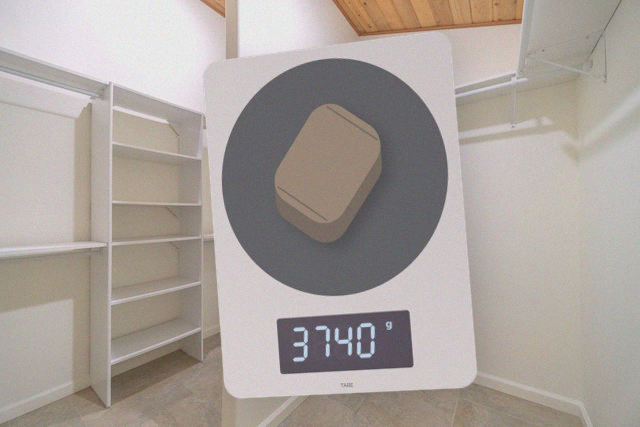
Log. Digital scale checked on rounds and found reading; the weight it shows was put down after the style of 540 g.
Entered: 3740 g
